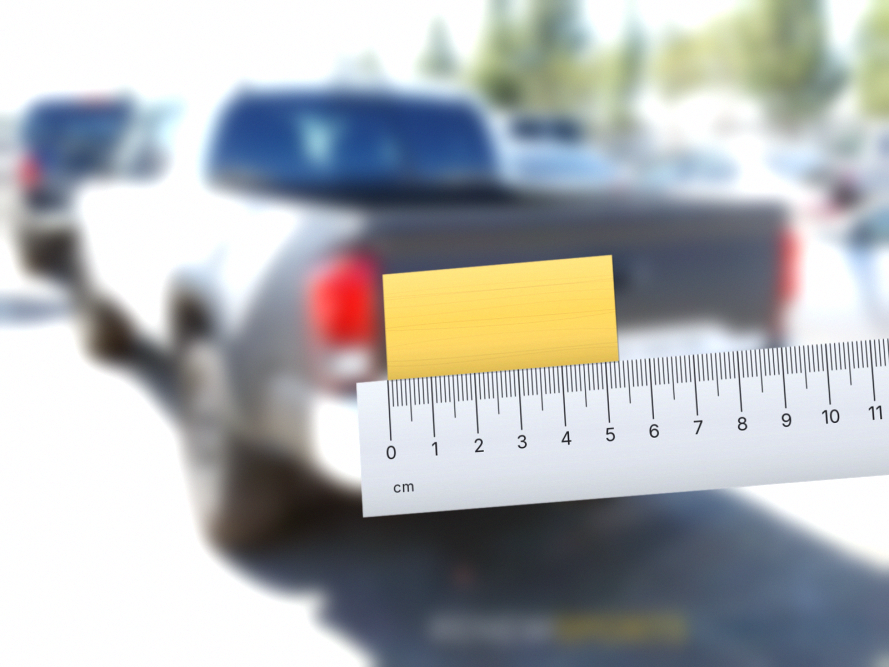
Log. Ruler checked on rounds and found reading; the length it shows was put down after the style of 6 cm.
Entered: 5.3 cm
